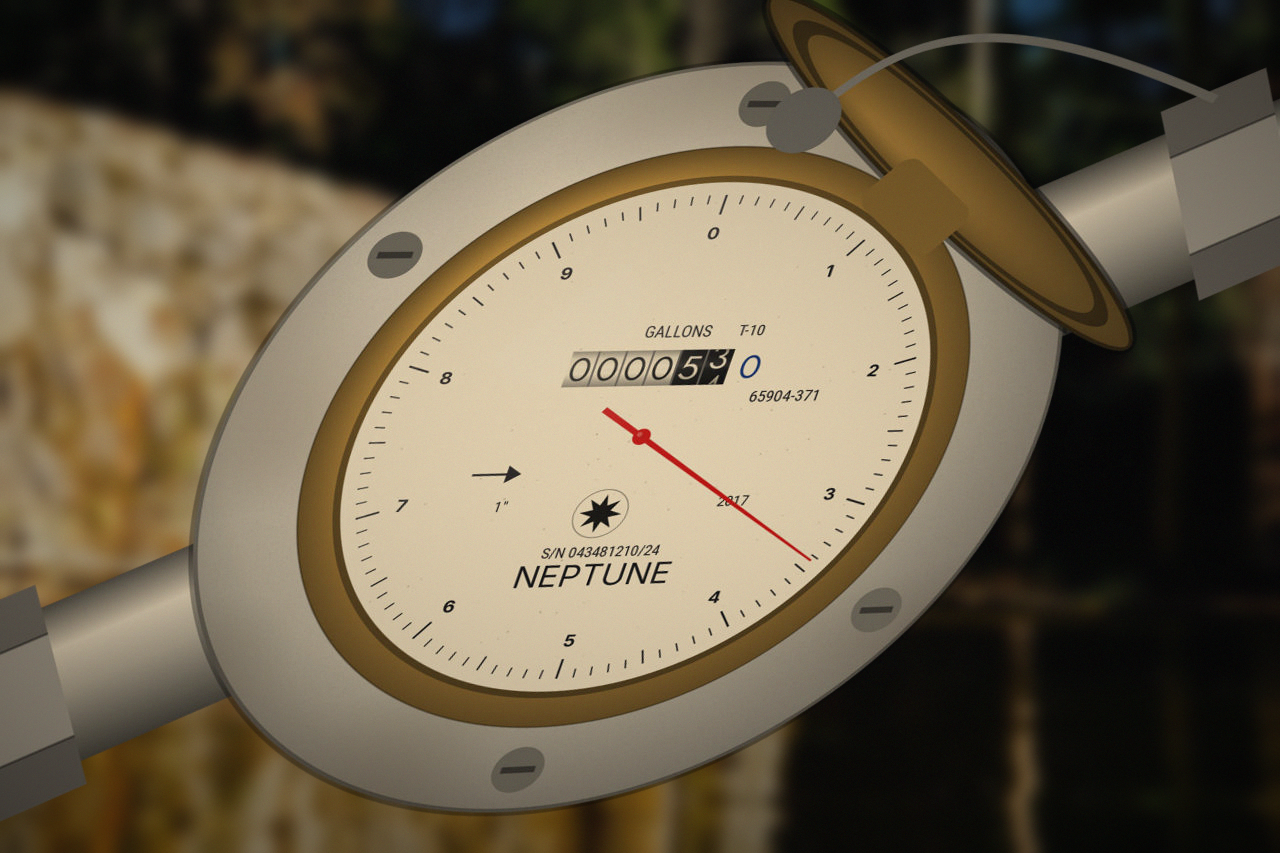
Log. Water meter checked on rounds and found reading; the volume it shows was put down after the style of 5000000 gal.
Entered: 533.4 gal
